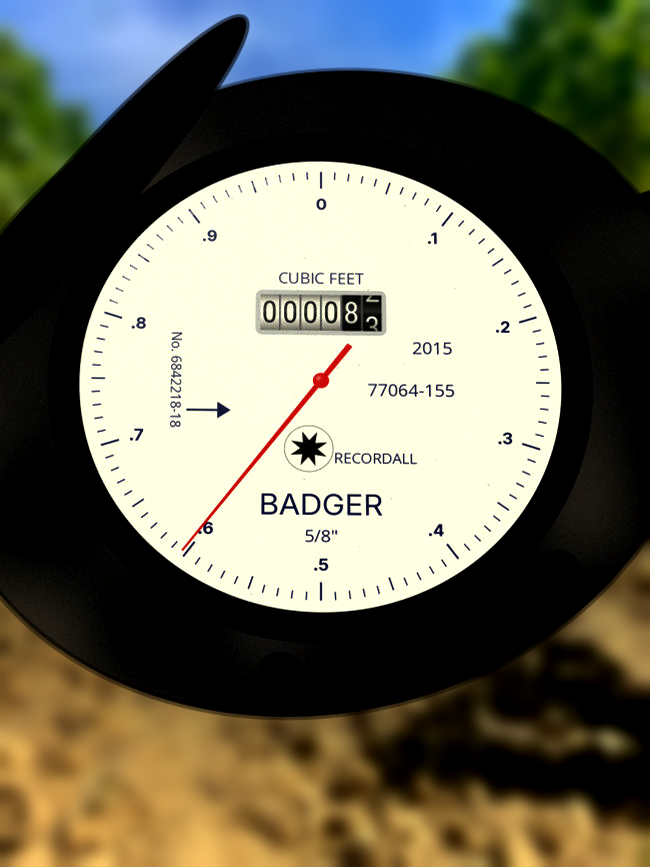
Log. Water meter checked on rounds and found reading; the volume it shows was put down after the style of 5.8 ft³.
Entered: 82.60 ft³
